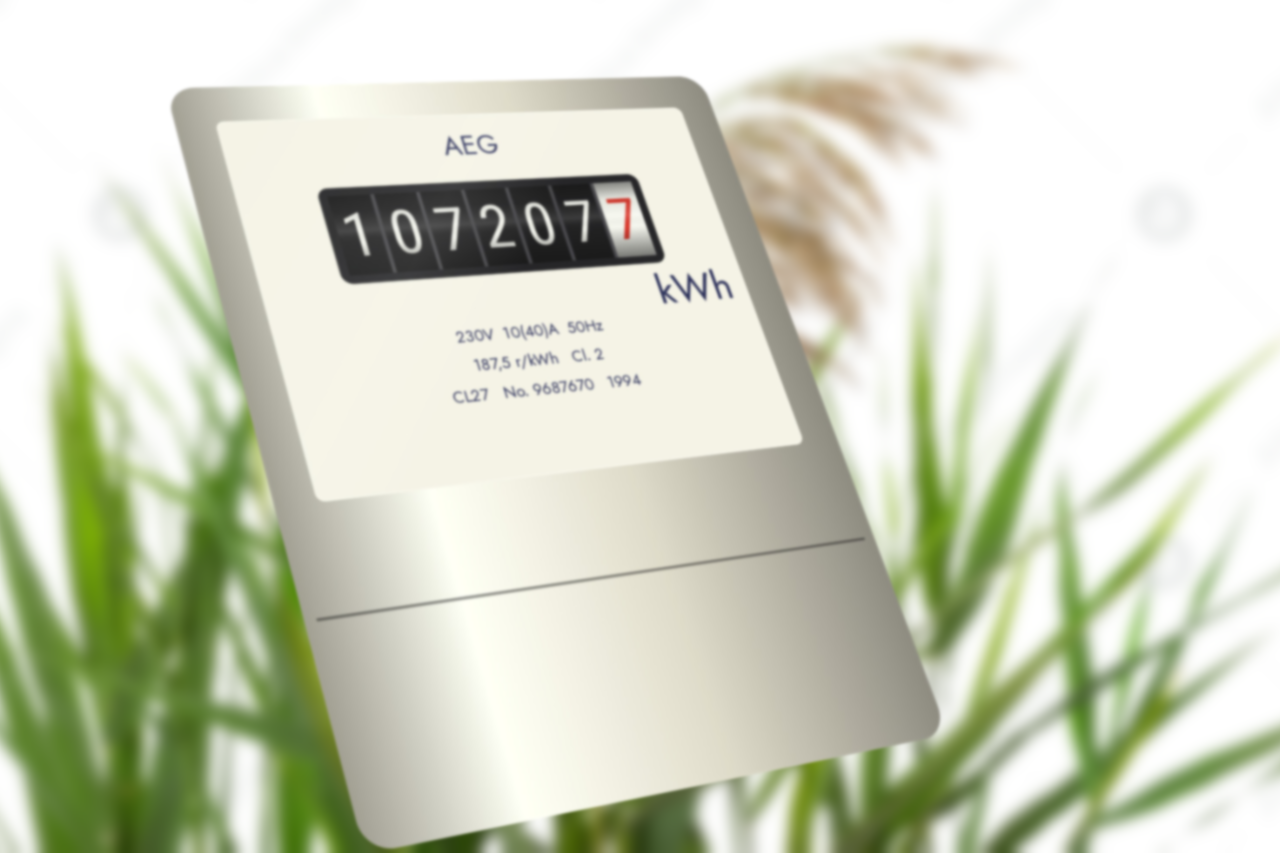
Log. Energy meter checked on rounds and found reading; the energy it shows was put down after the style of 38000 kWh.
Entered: 107207.7 kWh
